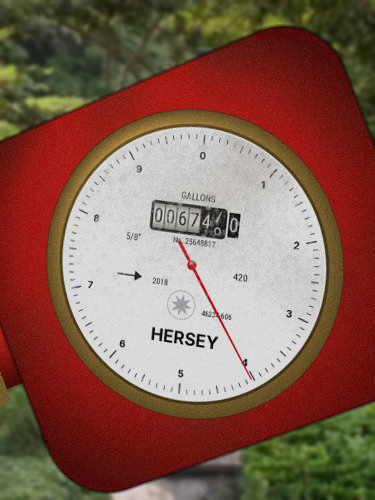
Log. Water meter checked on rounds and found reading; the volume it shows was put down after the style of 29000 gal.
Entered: 67474.0 gal
